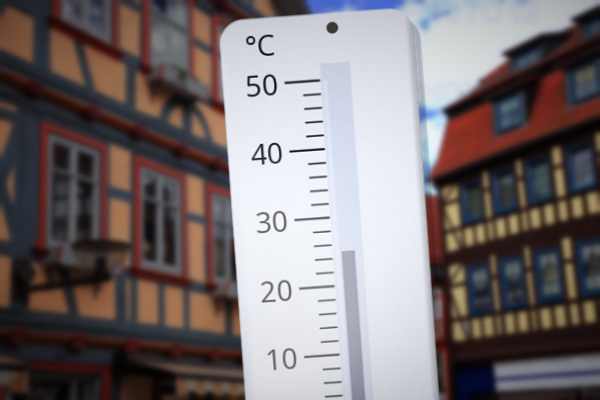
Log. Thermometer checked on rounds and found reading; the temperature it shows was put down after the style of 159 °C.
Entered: 25 °C
